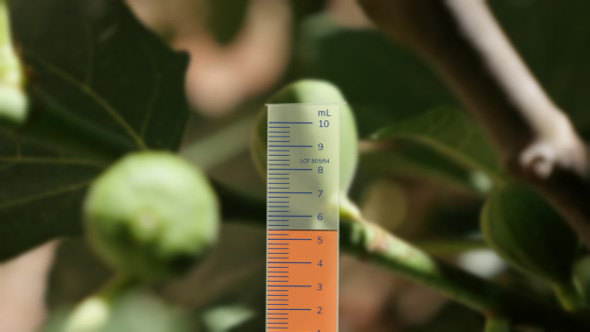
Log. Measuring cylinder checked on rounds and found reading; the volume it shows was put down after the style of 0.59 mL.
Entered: 5.4 mL
